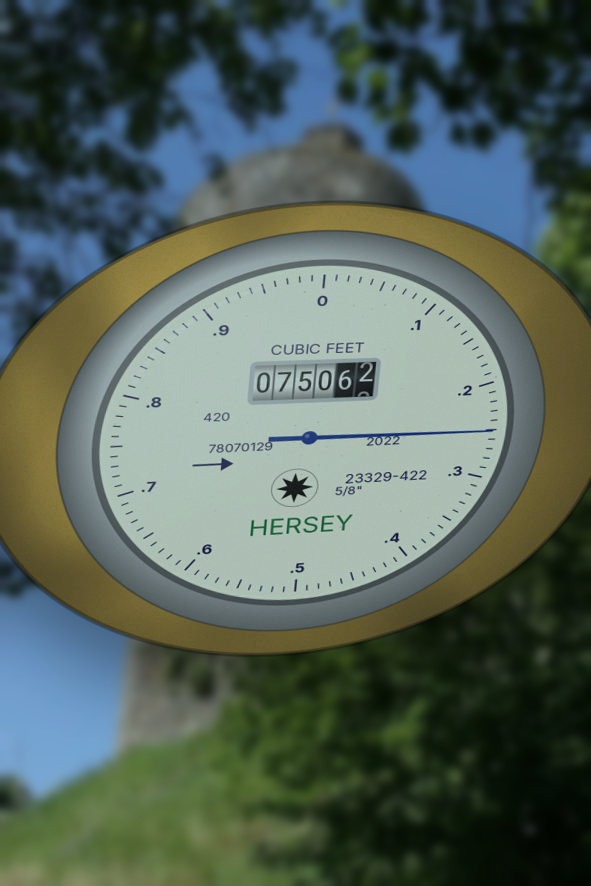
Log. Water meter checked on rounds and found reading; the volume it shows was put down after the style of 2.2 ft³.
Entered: 75062.25 ft³
